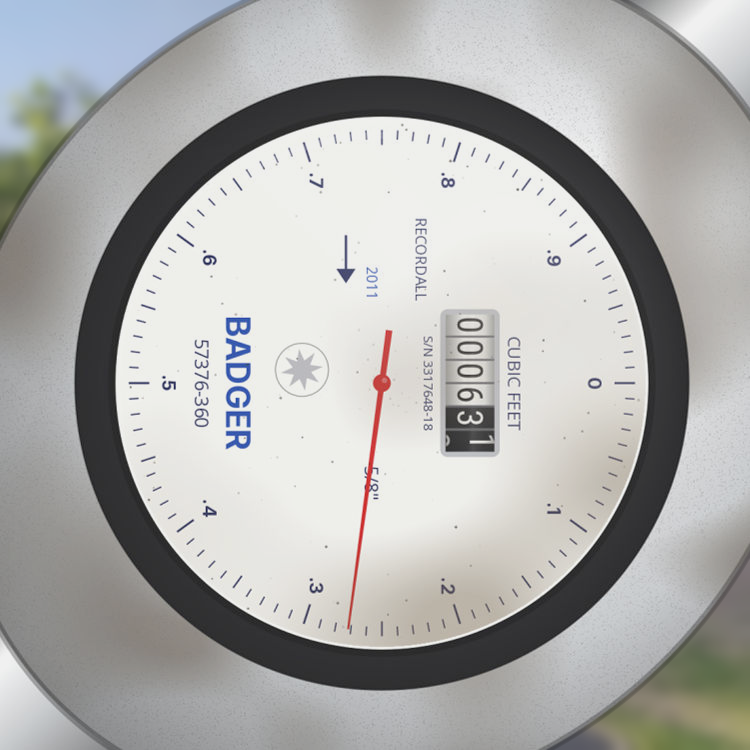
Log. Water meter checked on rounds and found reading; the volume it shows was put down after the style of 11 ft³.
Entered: 631.27 ft³
